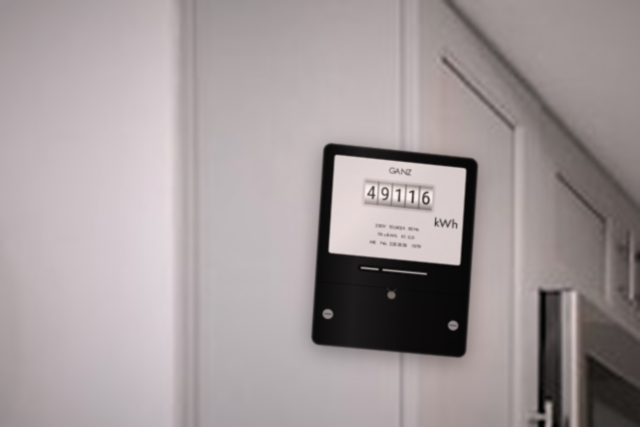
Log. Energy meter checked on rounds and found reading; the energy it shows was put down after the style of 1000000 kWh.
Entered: 49116 kWh
